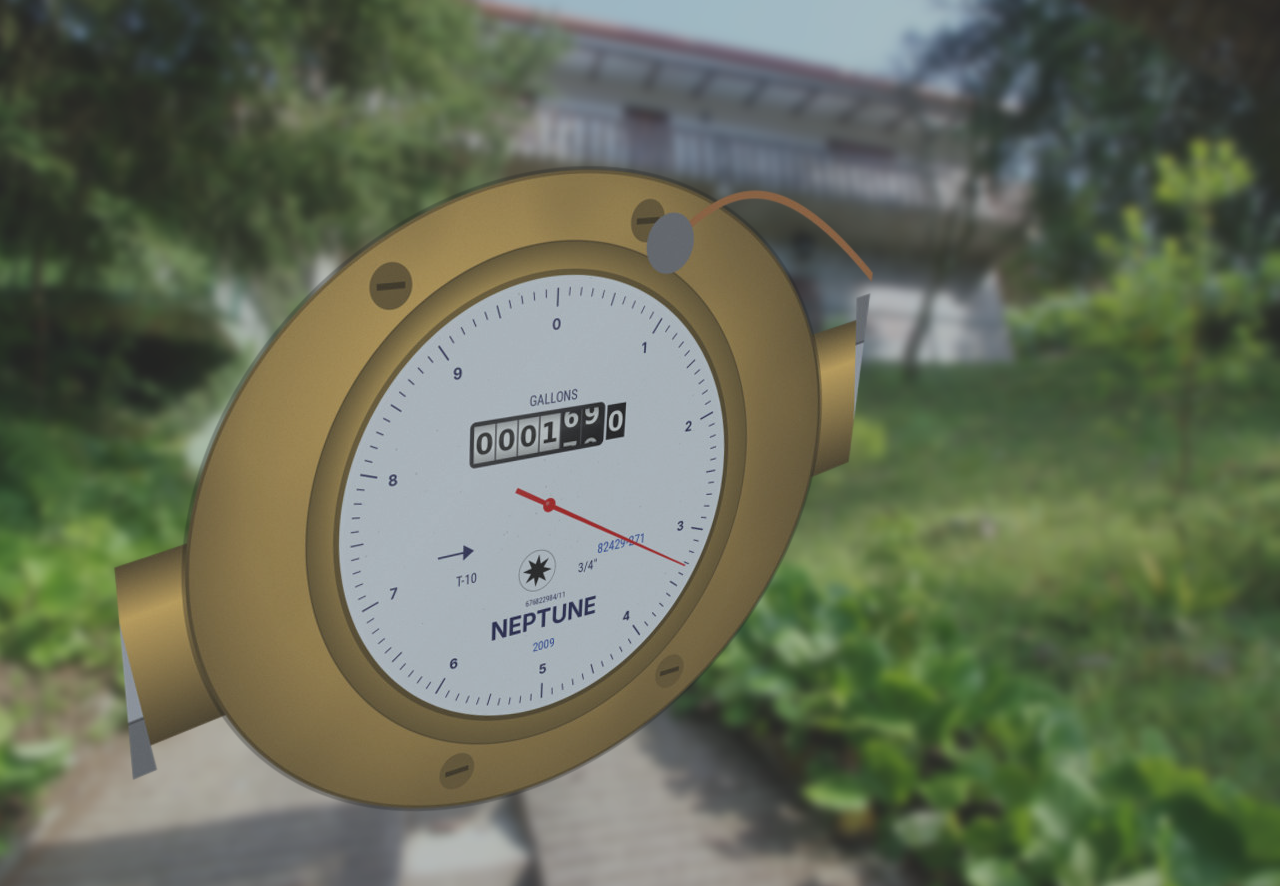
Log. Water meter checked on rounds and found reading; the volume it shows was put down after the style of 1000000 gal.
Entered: 1693.3 gal
